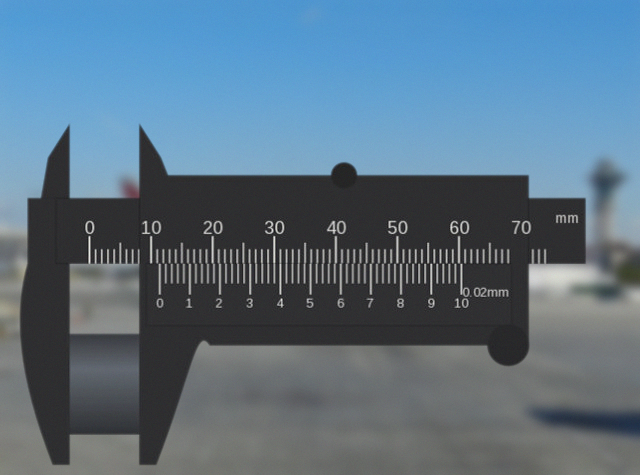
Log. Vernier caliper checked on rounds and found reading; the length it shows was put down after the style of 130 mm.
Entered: 11.4 mm
